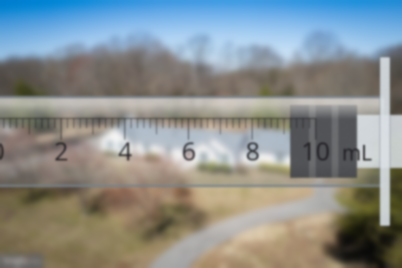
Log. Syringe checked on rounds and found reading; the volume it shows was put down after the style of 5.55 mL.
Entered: 9.2 mL
